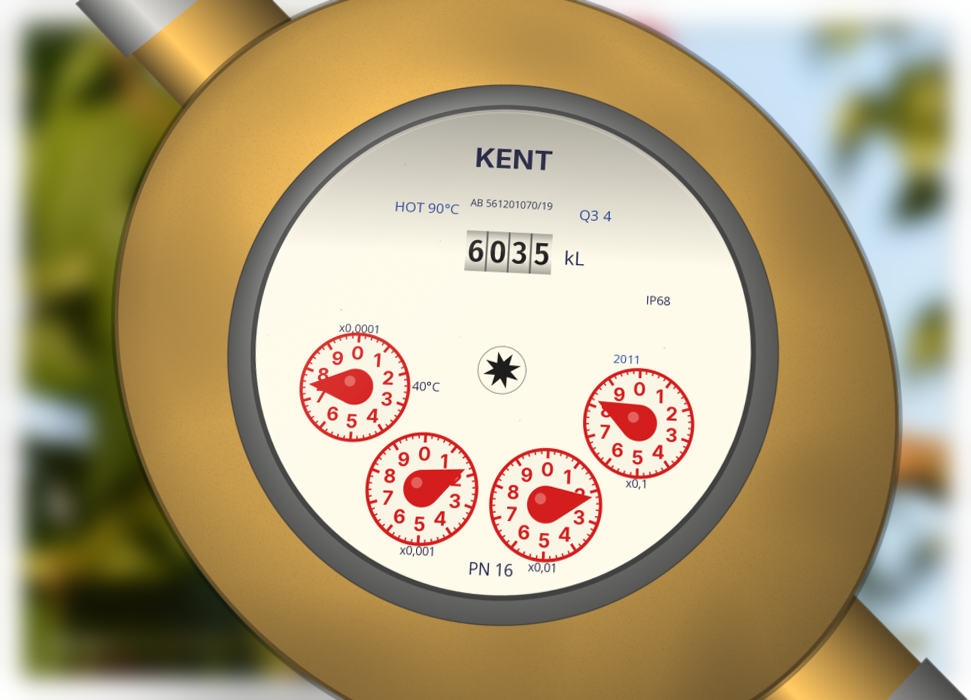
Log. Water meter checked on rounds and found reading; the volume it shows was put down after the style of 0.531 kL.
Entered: 6035.8217 kL
